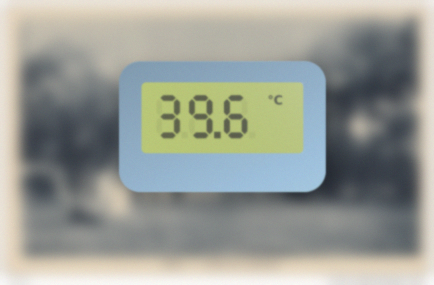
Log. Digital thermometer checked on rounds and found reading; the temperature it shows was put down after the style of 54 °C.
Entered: 39.6 °C
